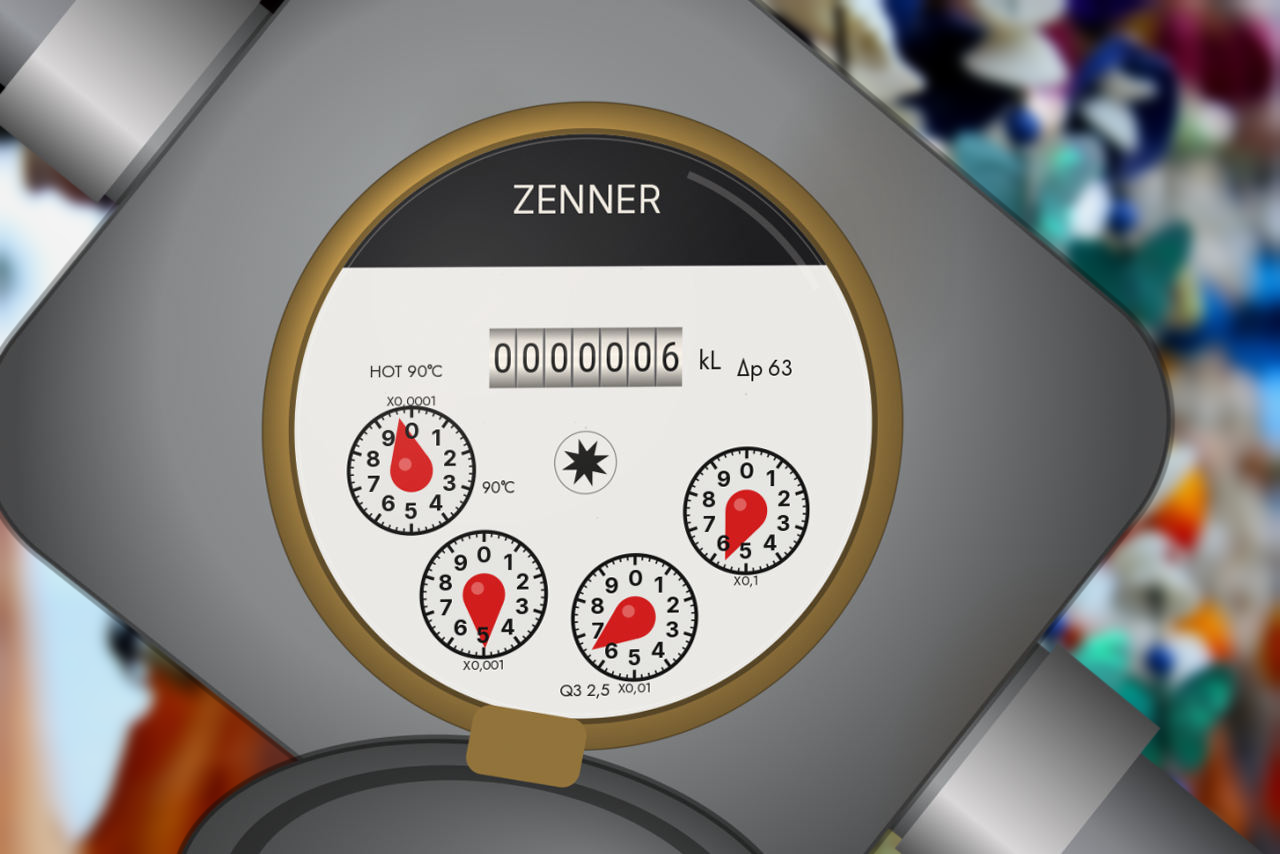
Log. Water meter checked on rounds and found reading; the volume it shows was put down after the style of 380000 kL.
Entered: 6.5649 kL
